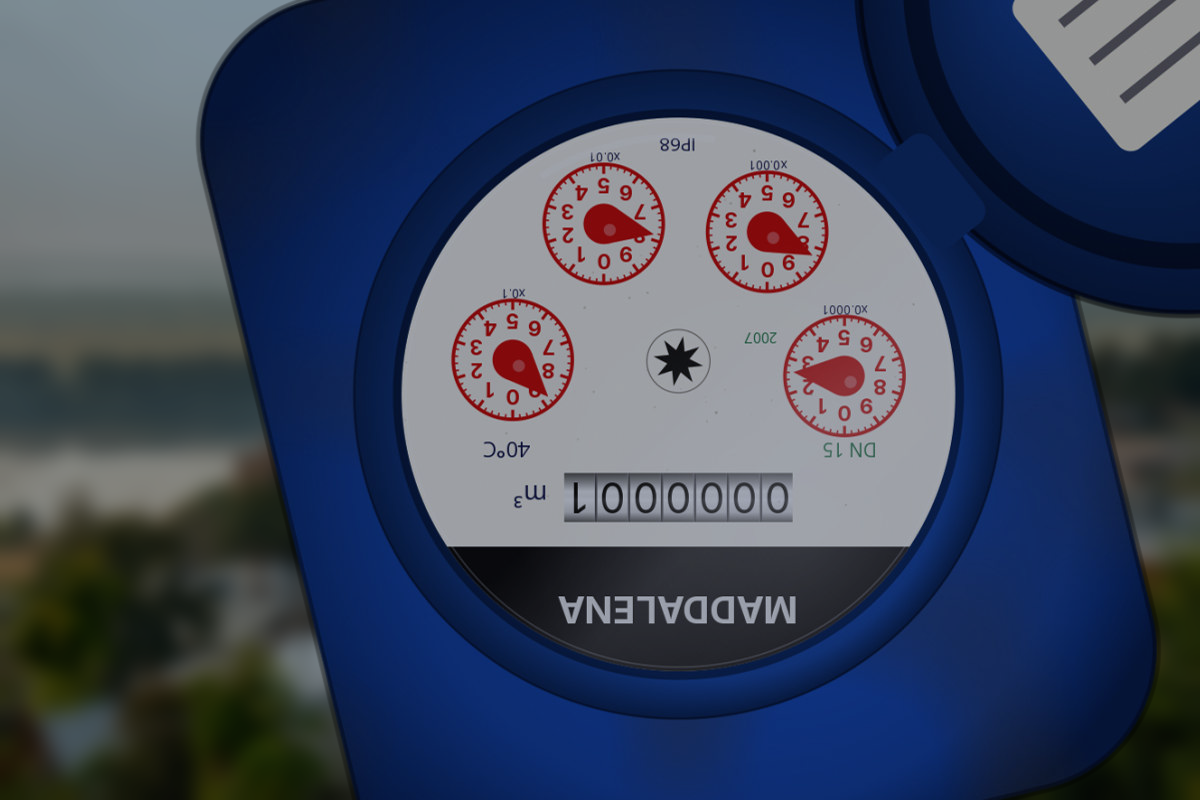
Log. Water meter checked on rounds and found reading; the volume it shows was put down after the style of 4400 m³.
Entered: 1.8782 m³
